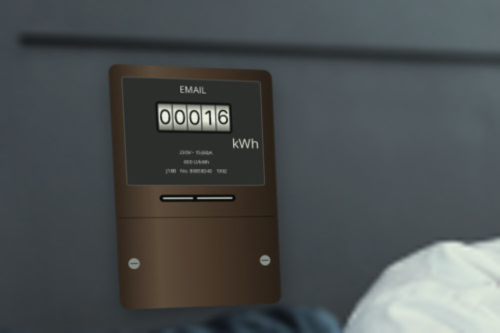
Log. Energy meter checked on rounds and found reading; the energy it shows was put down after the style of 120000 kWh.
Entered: 16 kWh
